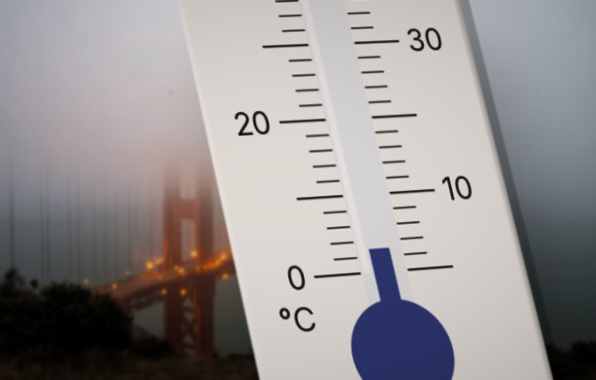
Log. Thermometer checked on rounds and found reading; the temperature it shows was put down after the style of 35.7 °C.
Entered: 3 °C
